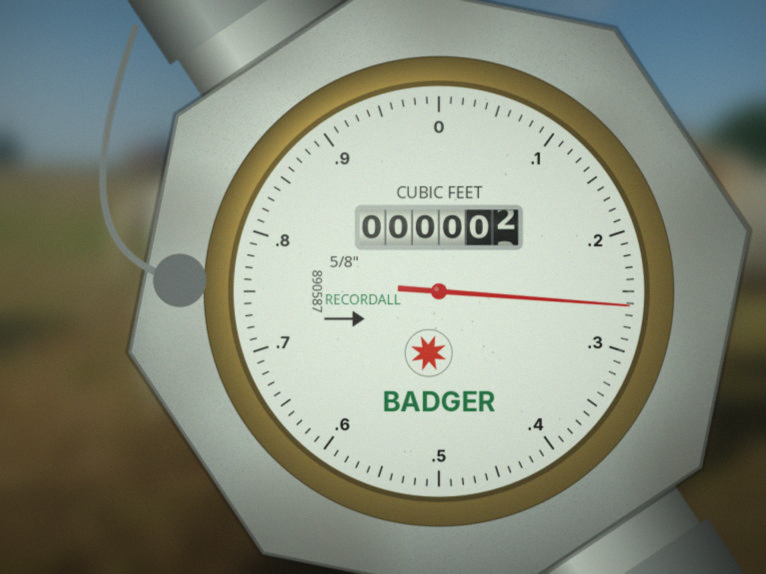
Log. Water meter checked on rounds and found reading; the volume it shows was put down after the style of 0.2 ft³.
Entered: 2.26 ft³
